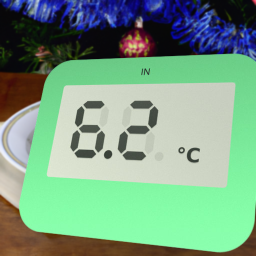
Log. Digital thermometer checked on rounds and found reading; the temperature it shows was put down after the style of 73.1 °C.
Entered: 6.2 °C
